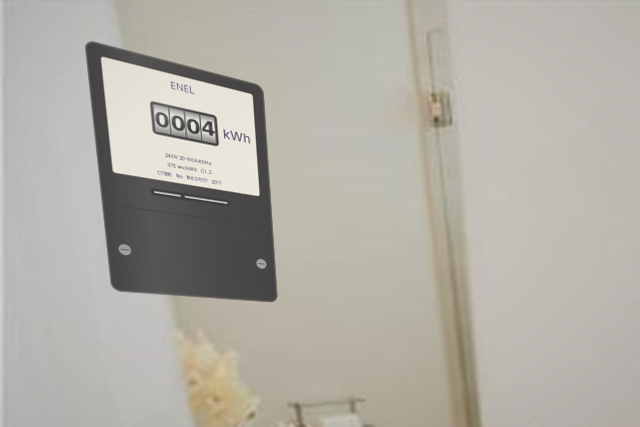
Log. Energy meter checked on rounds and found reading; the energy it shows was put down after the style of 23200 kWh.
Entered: 4 kWh
